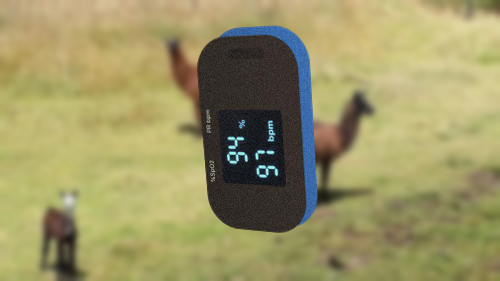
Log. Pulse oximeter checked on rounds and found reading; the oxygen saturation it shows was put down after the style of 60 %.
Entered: 94 %
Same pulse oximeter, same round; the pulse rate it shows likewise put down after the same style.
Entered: 97 bpm
